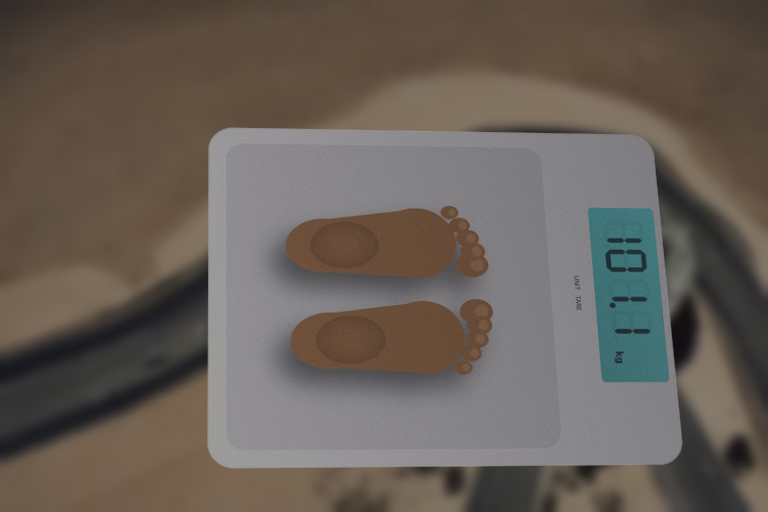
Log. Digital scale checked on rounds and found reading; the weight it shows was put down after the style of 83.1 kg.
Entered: 101.1 kg
